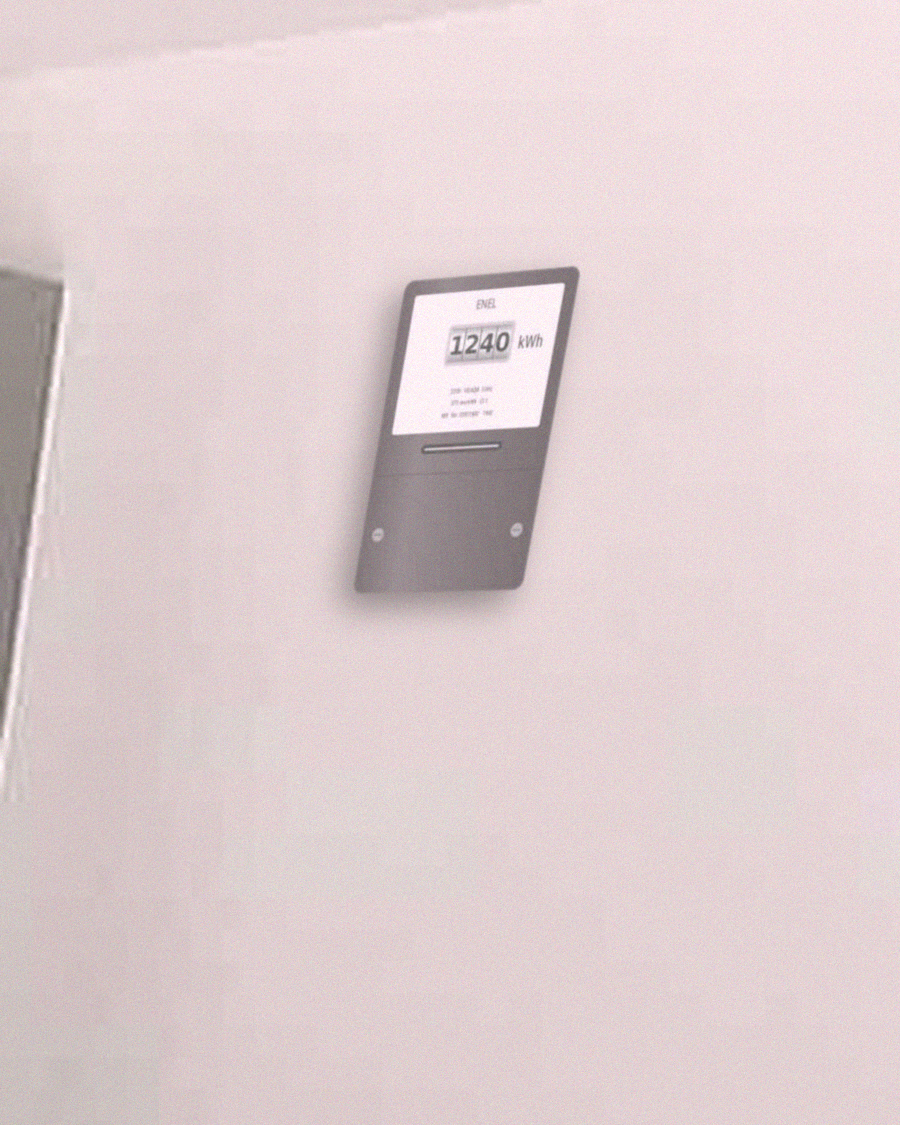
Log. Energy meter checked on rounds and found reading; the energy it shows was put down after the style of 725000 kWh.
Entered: 1240 kWh
